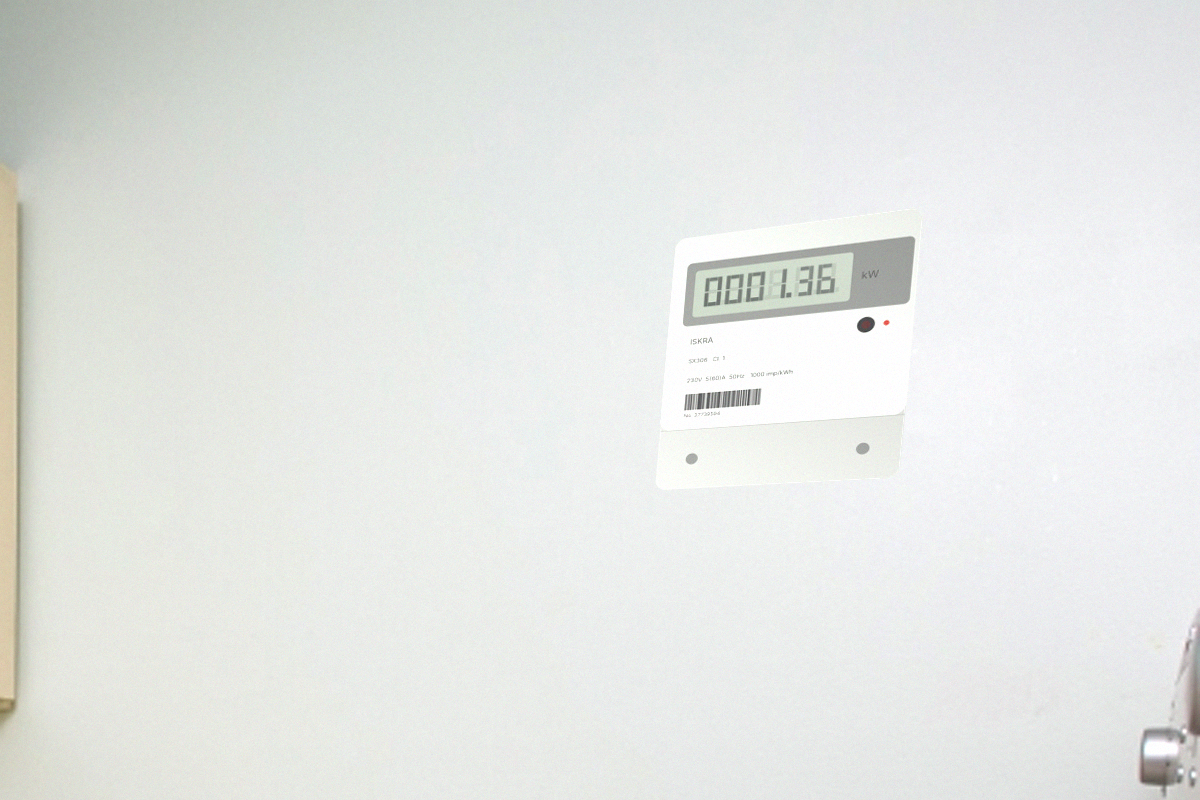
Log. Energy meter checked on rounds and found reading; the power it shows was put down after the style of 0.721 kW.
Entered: 1.36 kW
